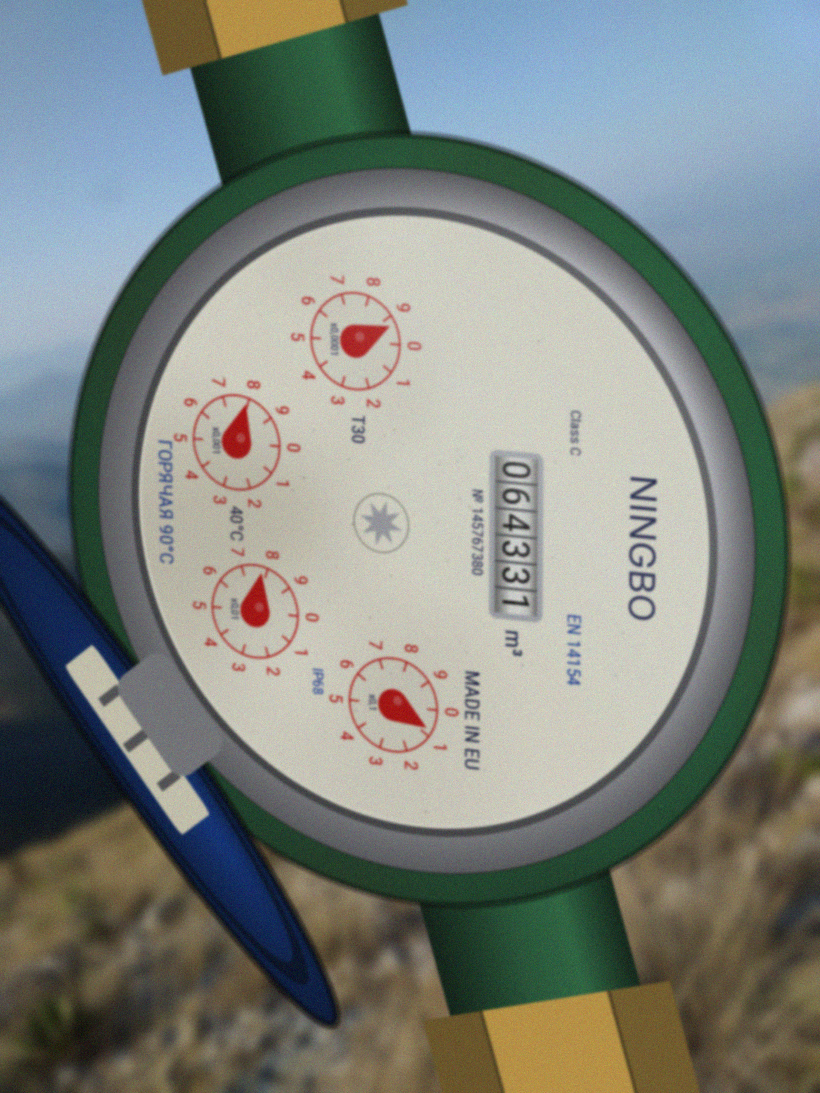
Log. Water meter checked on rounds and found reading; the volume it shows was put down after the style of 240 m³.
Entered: 64331.0779 m³
